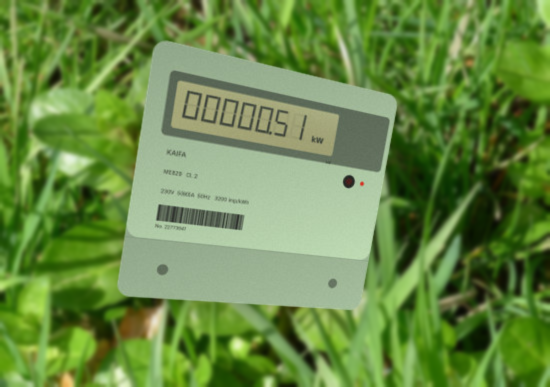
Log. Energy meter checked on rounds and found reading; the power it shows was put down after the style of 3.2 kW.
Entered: 0.51 kW
